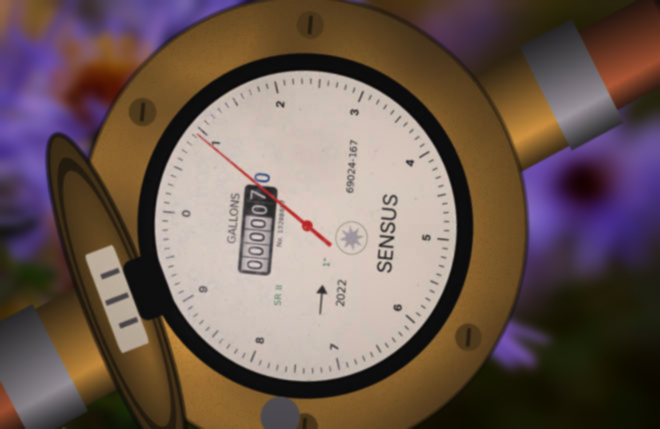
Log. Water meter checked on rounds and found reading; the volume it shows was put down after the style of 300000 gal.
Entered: 70.9 gal
